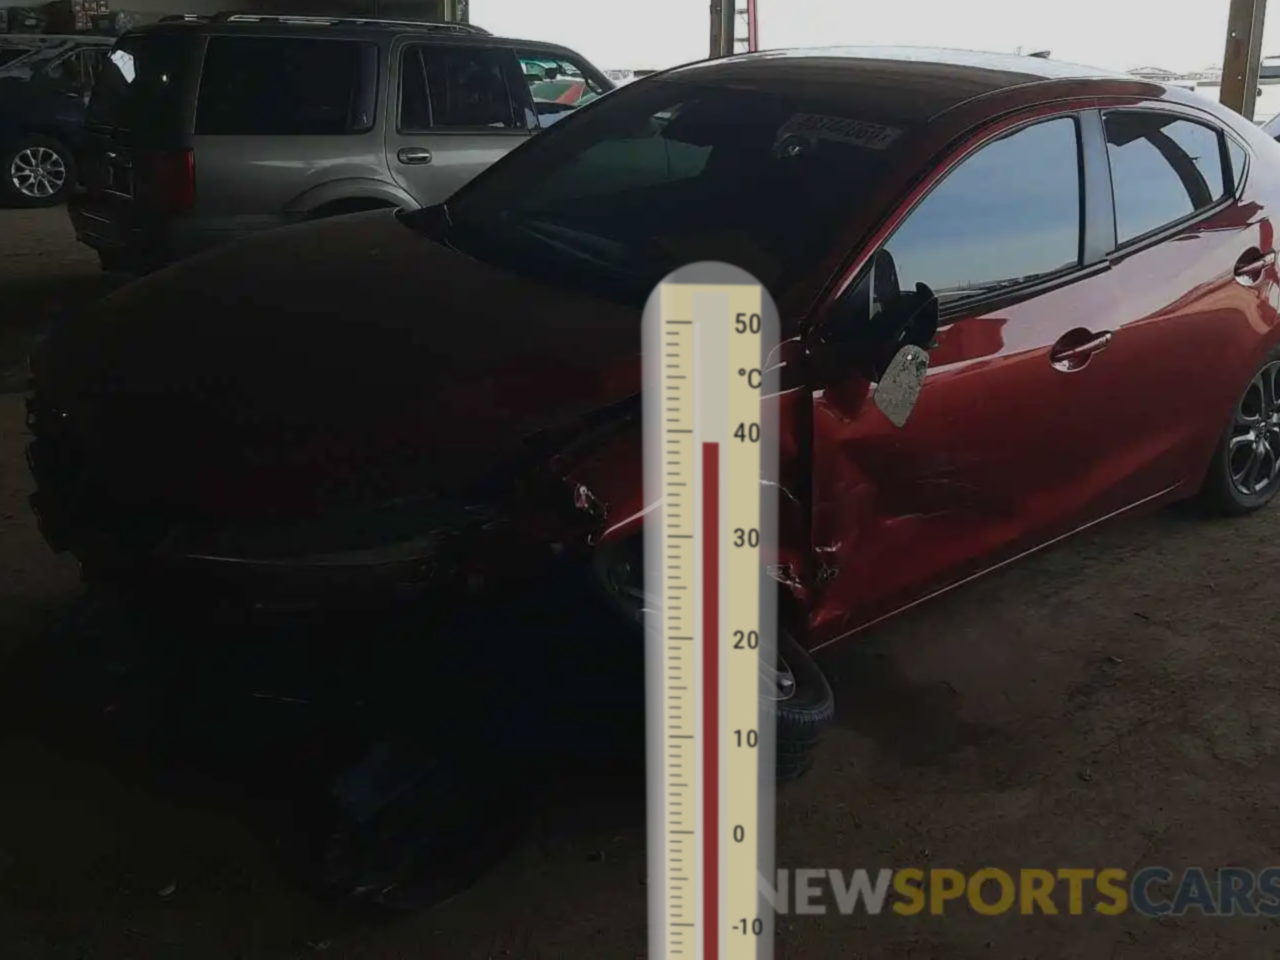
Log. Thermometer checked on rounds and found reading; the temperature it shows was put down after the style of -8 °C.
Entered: 39 °C
